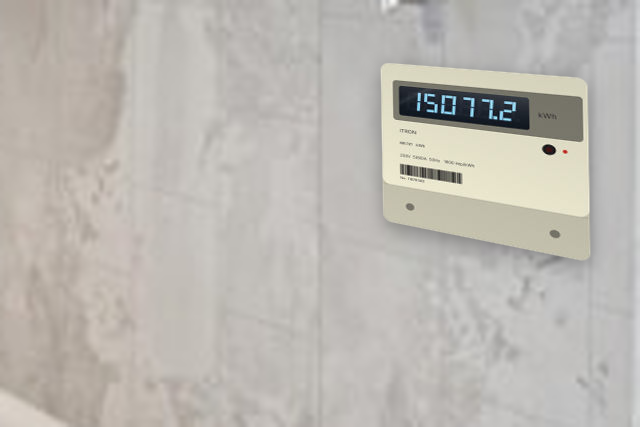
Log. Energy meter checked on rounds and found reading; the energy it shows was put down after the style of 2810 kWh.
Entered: 15077.2 kWh
